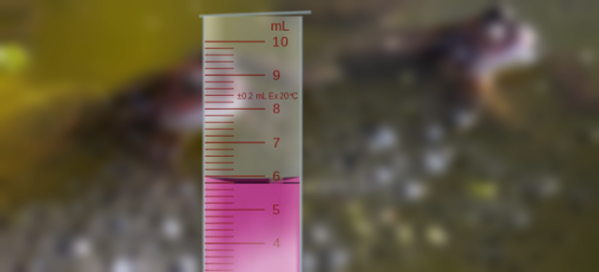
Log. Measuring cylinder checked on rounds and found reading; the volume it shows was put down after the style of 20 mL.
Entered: 5.8 mL
